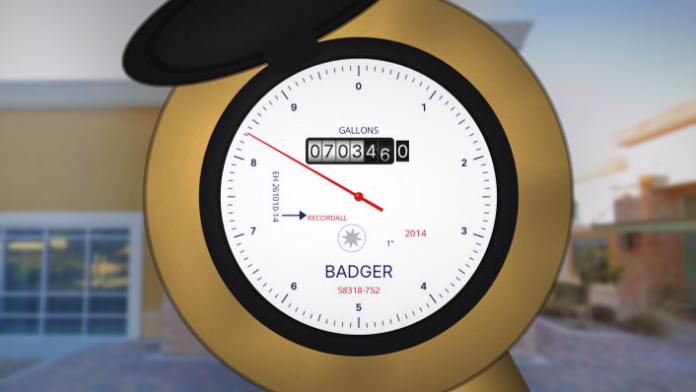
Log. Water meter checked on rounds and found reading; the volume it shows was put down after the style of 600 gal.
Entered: 703458.3 gal
